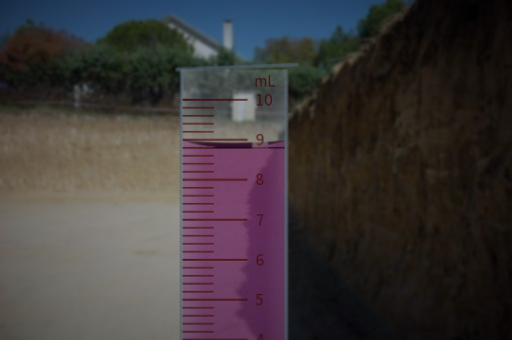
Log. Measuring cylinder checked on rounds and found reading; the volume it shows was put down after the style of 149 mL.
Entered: 8.8 mL
